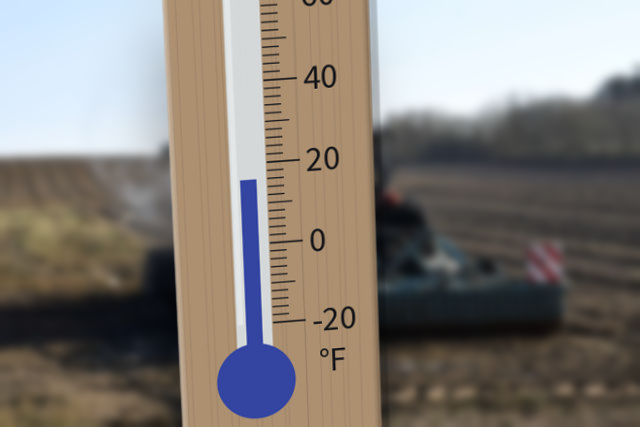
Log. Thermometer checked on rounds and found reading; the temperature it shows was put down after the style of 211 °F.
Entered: 16 °F
